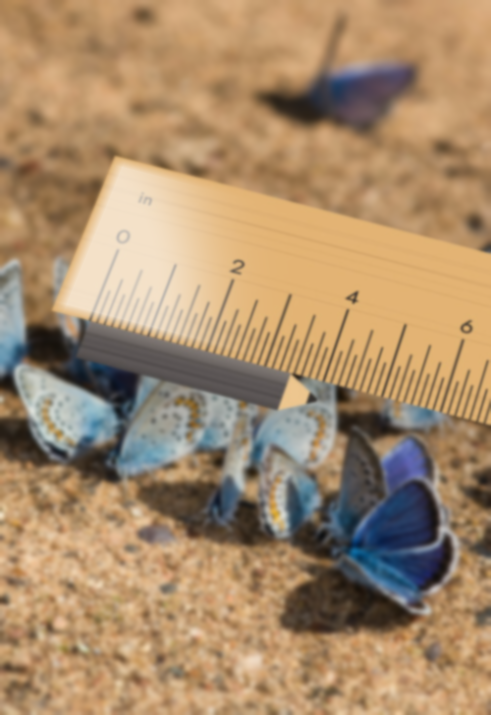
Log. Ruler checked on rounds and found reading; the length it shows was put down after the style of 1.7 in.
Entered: 4 in
